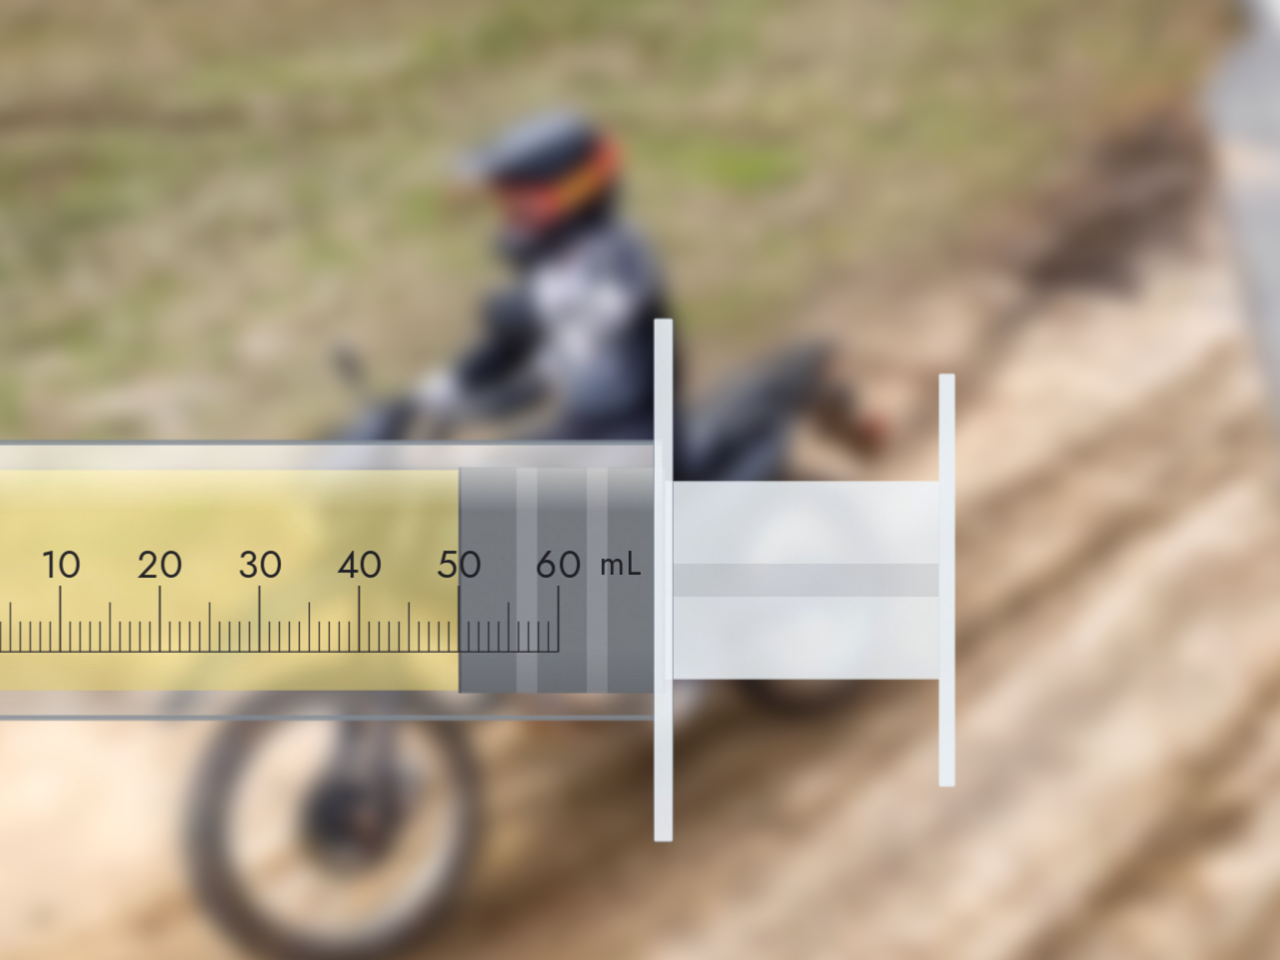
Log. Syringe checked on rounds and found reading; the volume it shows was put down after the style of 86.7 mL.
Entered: 50 mL
